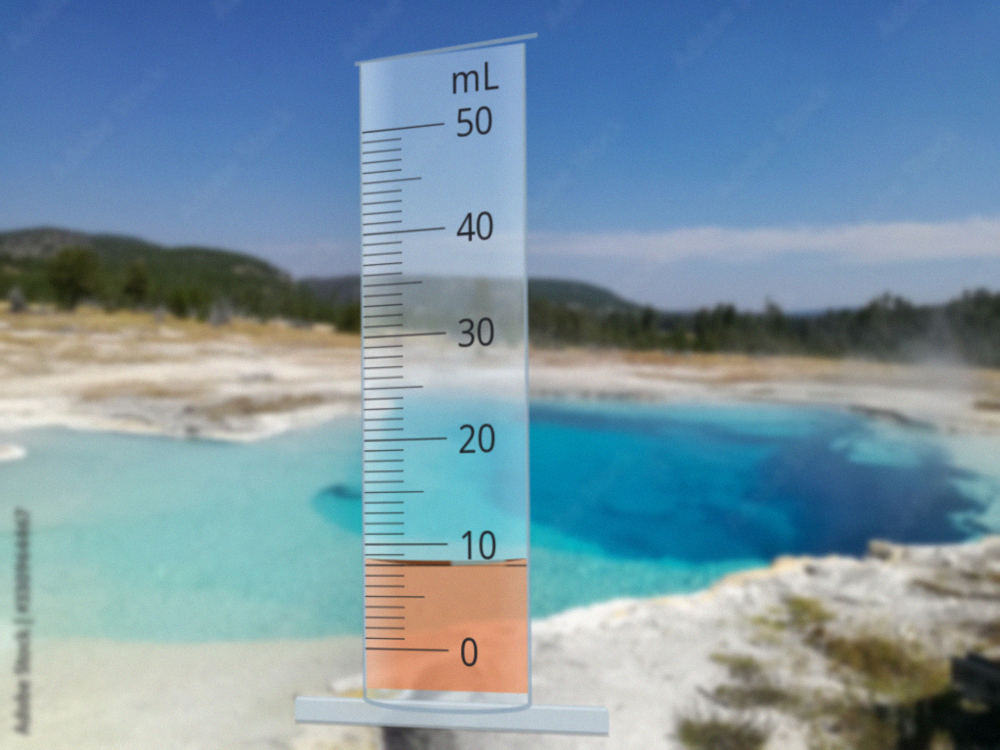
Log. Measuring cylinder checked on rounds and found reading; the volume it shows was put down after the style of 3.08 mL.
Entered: 8 mL
